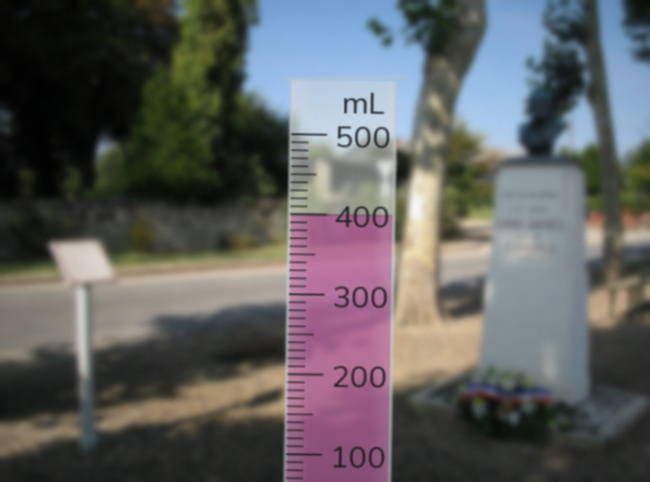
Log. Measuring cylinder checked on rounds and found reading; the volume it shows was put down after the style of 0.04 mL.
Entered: 400 mL
